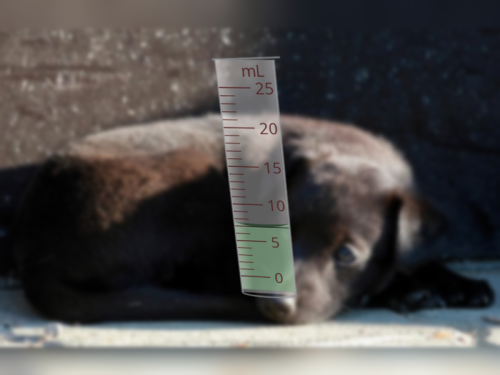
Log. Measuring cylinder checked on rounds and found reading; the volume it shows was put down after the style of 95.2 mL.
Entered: 7 mL
